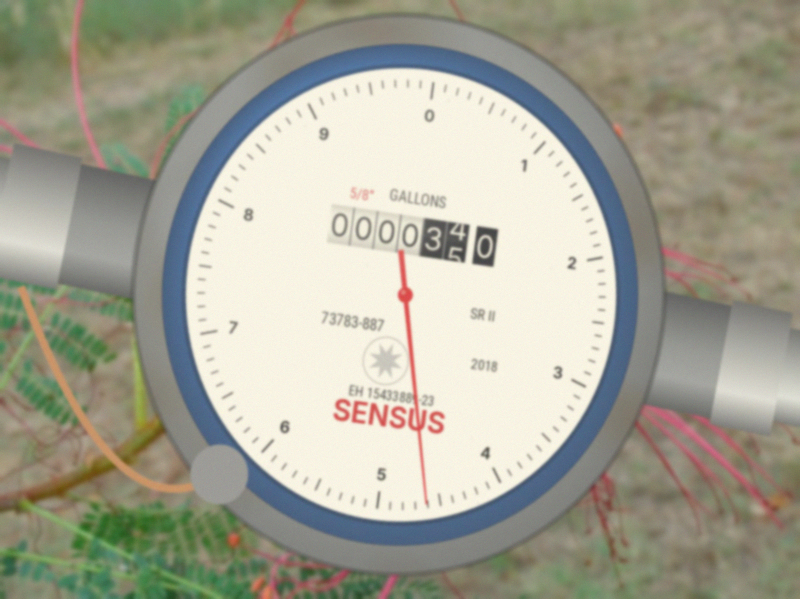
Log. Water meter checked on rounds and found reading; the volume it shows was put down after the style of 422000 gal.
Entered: 344.6 gal
